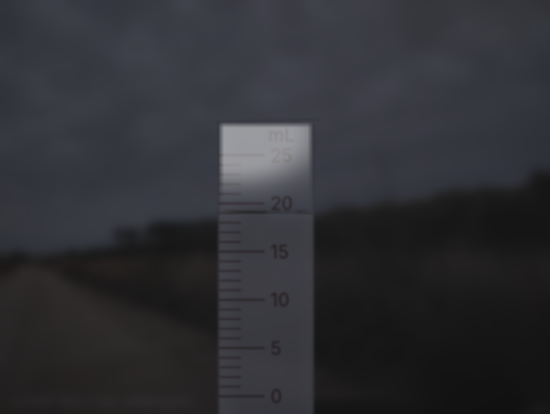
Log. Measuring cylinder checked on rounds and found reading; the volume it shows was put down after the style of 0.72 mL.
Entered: 19 mL
